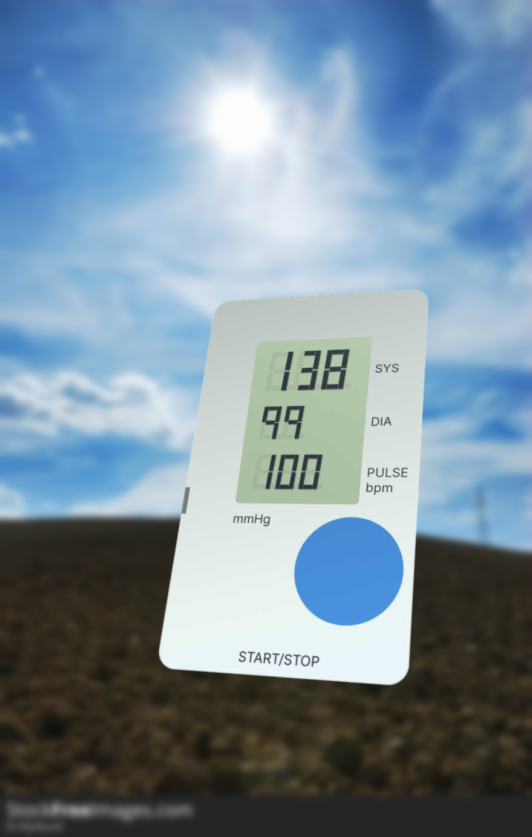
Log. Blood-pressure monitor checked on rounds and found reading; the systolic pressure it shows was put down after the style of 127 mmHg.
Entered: 138 mmHg
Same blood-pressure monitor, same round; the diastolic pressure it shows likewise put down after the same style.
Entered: 99 mmHg
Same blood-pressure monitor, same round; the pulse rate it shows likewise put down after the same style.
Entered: 100 bpm
